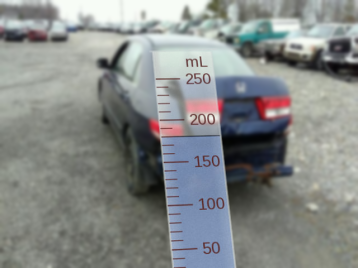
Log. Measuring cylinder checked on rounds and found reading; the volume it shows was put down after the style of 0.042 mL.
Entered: 180 mL
